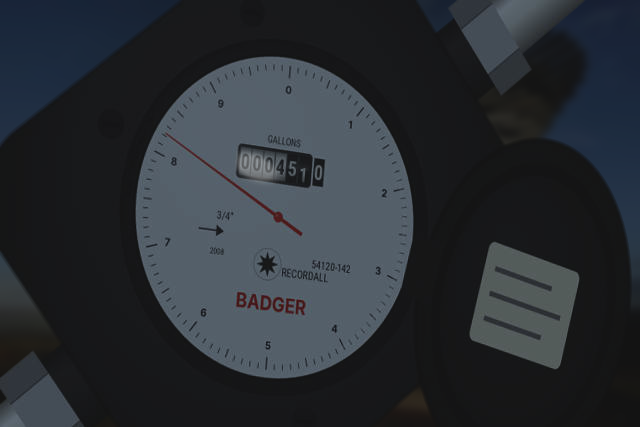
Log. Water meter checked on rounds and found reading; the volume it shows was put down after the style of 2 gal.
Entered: 4508.2 gal
